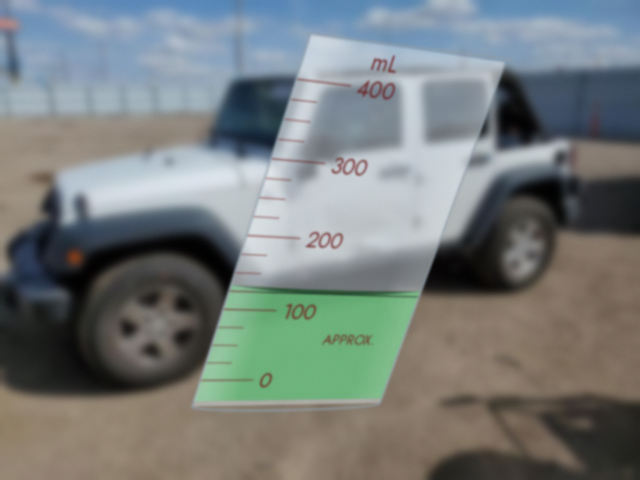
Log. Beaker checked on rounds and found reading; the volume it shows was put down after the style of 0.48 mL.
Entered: 125 mL
